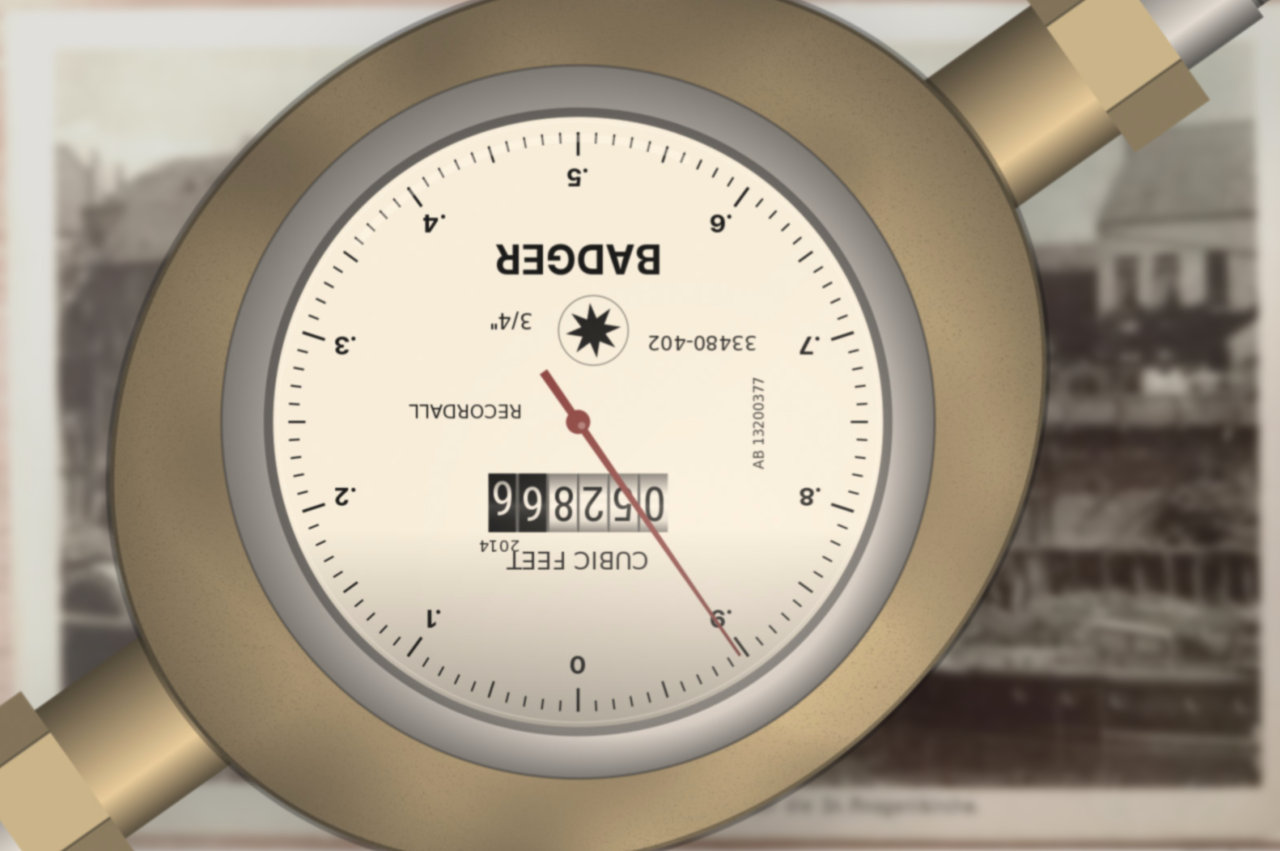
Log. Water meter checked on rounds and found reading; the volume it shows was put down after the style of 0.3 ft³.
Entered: 52865.90 ft³
